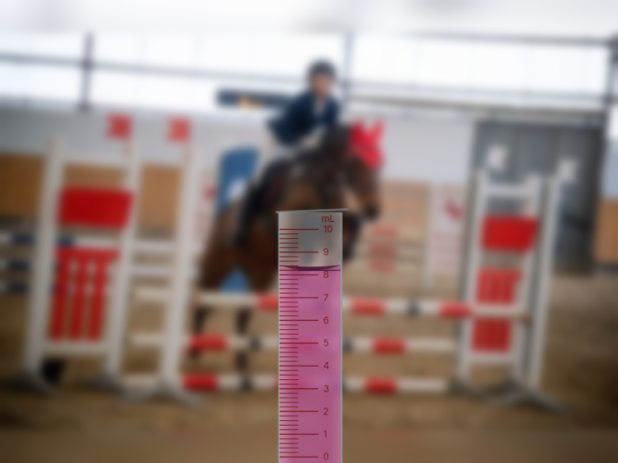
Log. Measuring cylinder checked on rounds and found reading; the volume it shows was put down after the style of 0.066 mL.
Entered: 8.2 mL
